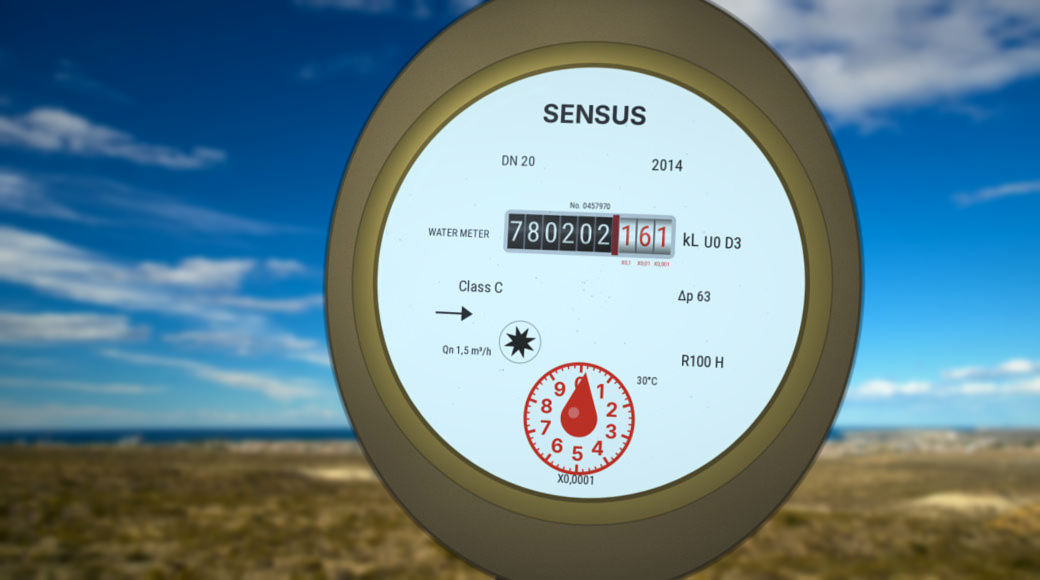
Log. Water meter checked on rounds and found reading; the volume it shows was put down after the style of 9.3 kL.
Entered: 780202.1610 kL
